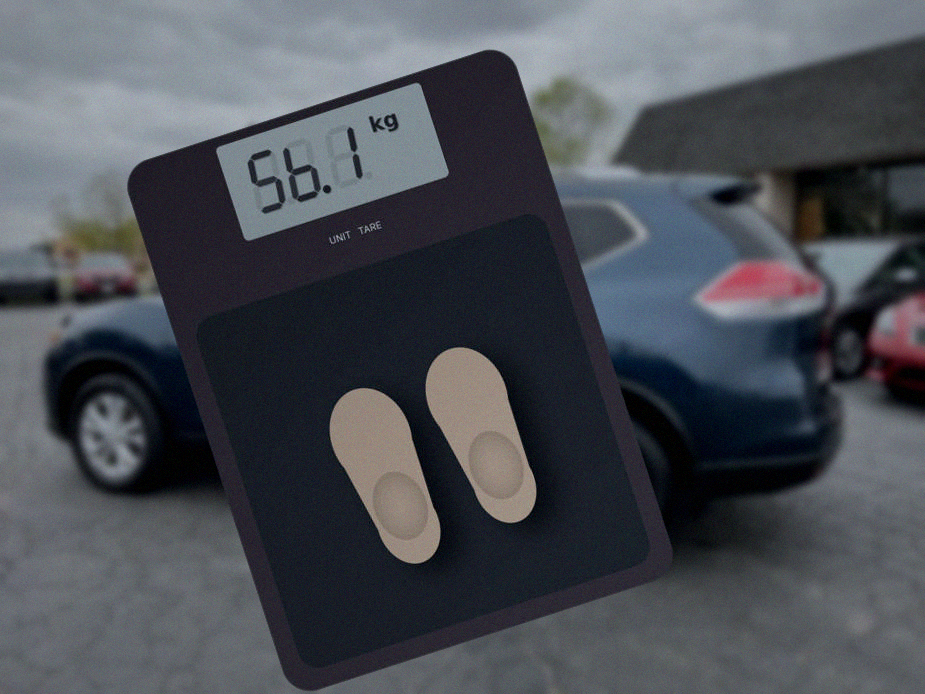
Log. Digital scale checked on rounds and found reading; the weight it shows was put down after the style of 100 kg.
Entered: 56.1 kg
